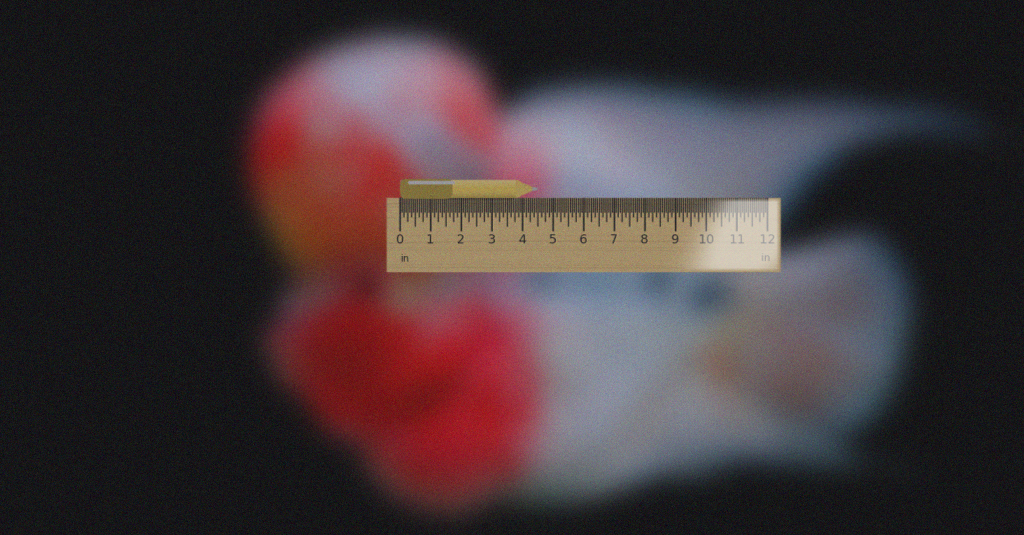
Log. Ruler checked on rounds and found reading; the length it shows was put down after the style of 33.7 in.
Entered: 4.5 in
